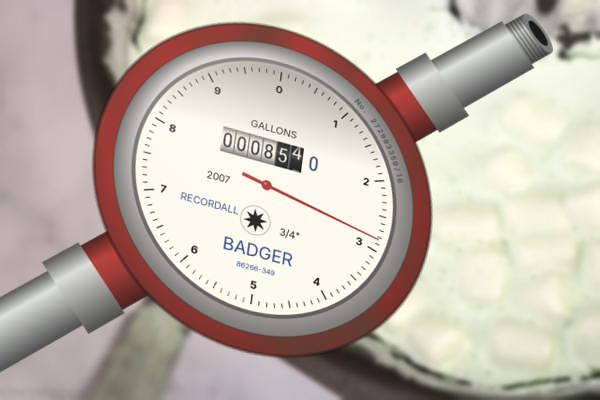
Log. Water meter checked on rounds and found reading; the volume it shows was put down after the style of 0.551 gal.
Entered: 8542.8 gal
